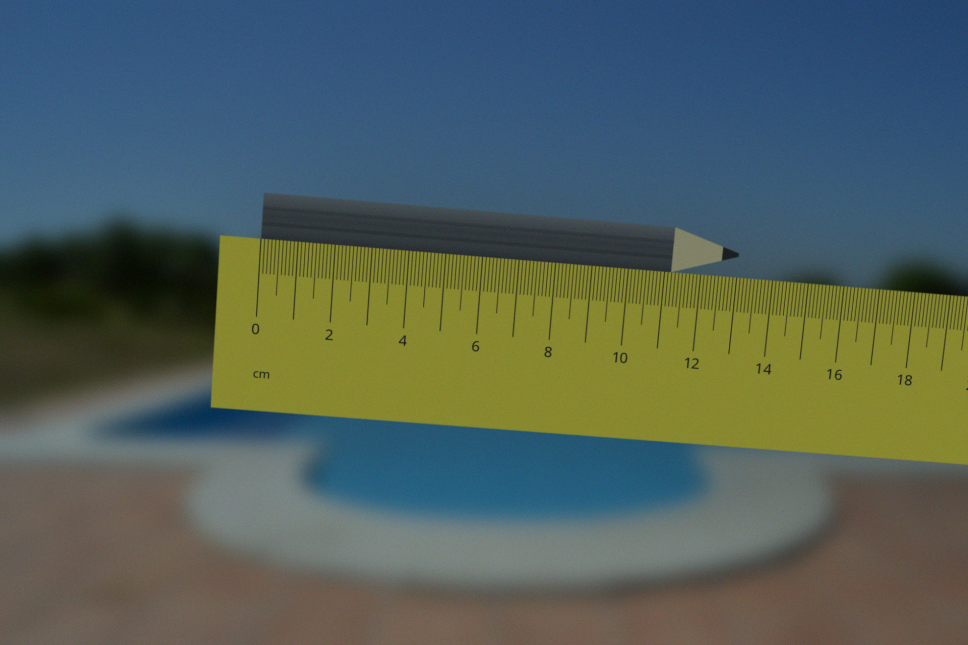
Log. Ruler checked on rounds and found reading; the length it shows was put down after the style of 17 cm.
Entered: 13 cm
